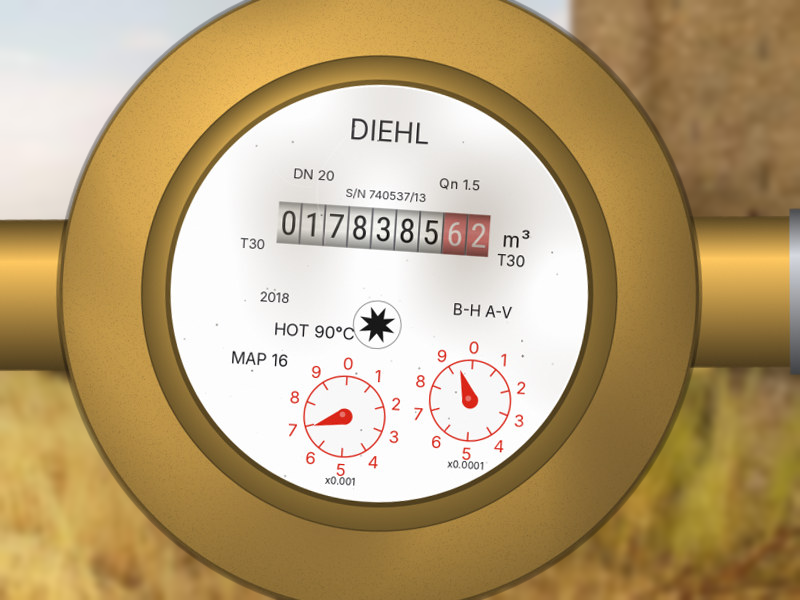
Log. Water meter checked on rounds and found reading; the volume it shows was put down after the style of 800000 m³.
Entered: 178385.6269 m³
